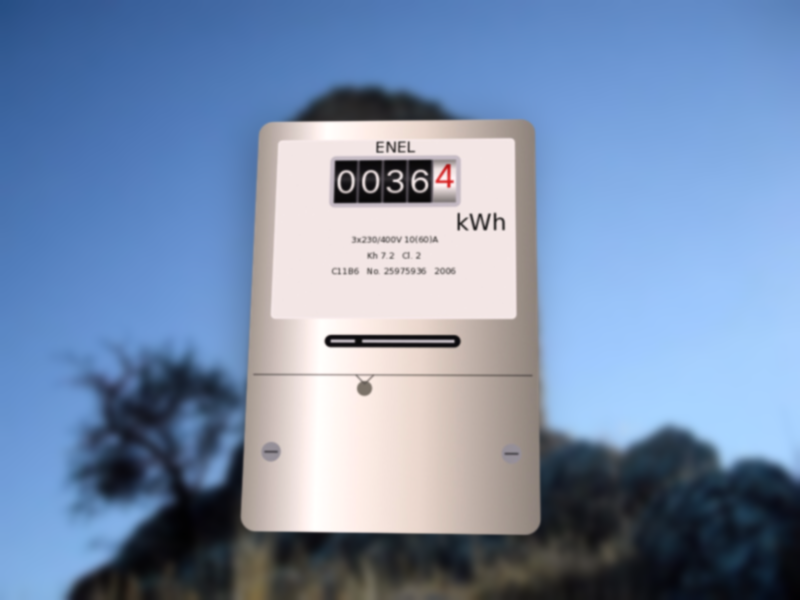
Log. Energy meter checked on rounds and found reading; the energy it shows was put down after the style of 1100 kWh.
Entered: 36.4 kWh
